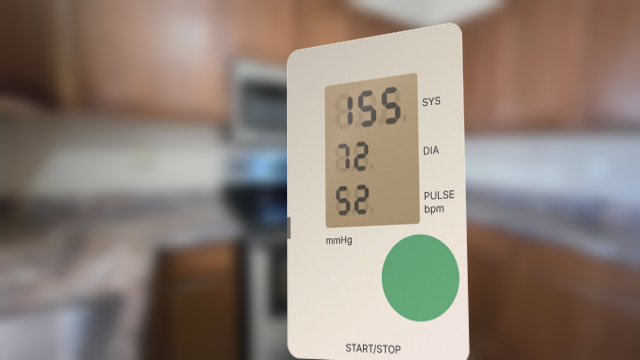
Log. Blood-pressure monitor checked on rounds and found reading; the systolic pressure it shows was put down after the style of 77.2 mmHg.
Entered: 155 mmHg
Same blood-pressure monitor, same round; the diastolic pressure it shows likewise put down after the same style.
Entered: 72 mmHg
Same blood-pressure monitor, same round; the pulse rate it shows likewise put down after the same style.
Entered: 52 bpm
